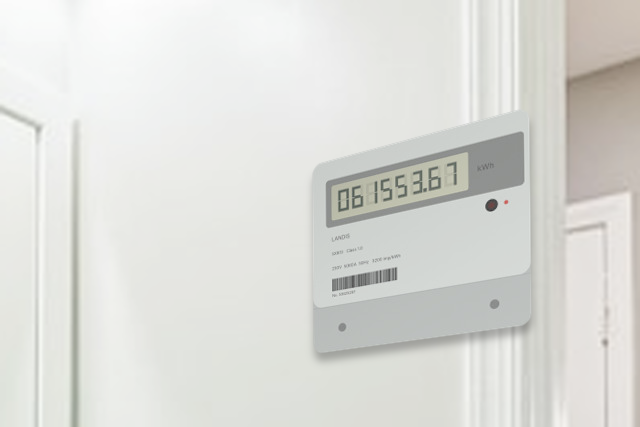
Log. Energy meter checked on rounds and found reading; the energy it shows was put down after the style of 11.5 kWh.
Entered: 61553.67 kWh
